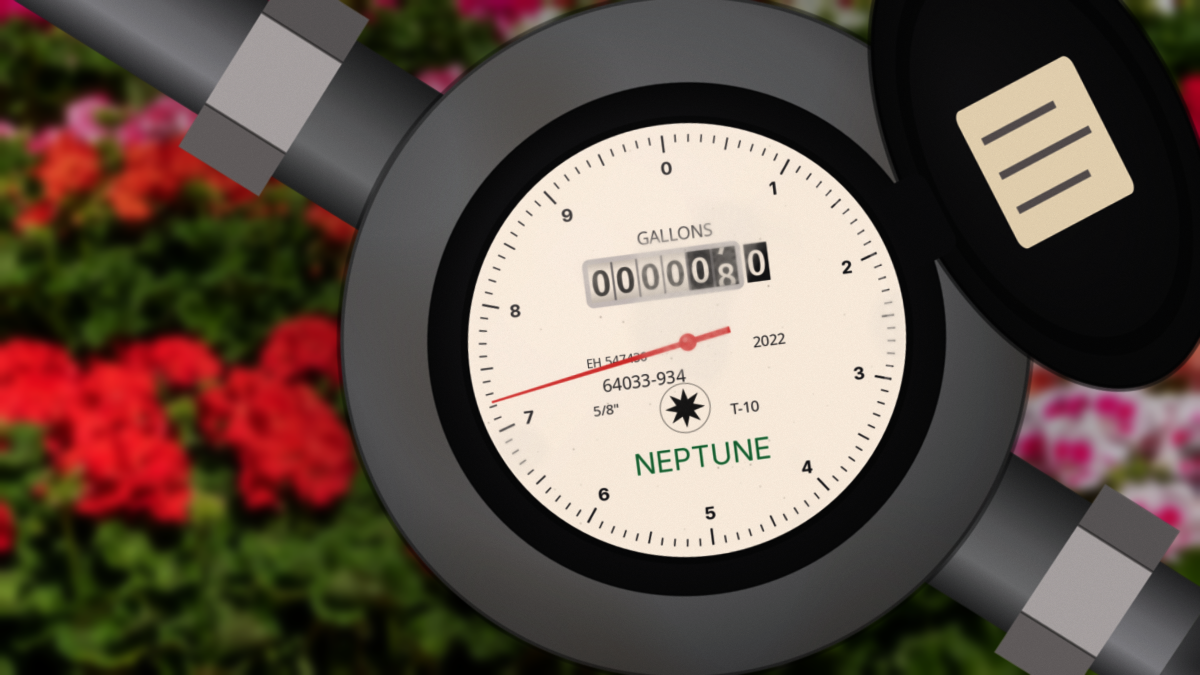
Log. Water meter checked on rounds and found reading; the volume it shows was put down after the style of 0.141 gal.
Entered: 77.2 gal
